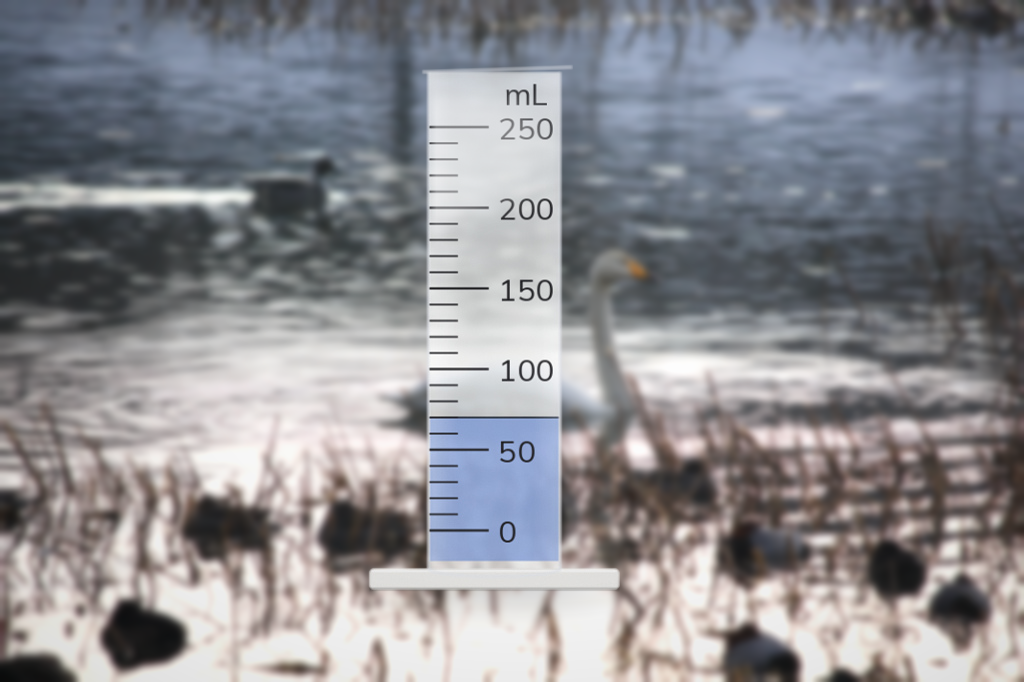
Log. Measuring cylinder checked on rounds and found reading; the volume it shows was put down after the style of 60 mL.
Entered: 70 mL
